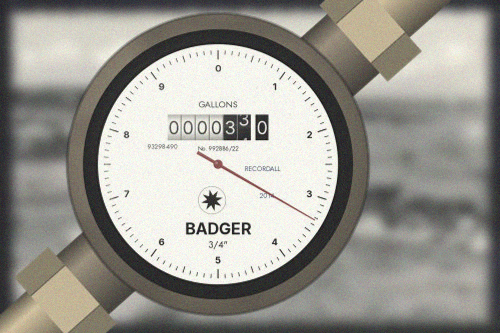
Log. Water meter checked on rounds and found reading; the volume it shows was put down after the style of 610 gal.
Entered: 333.3 gal
